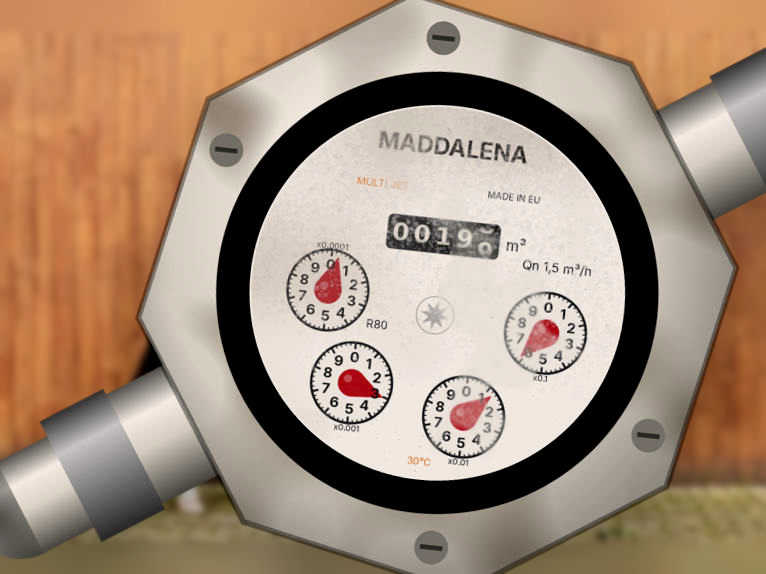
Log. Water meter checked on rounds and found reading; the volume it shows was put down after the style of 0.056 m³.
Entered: 198.6130 m³
